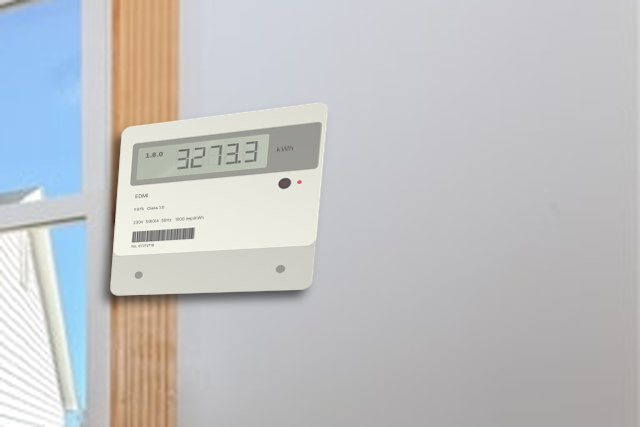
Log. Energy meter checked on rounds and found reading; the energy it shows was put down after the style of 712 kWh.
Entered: 3273.3 kWh
